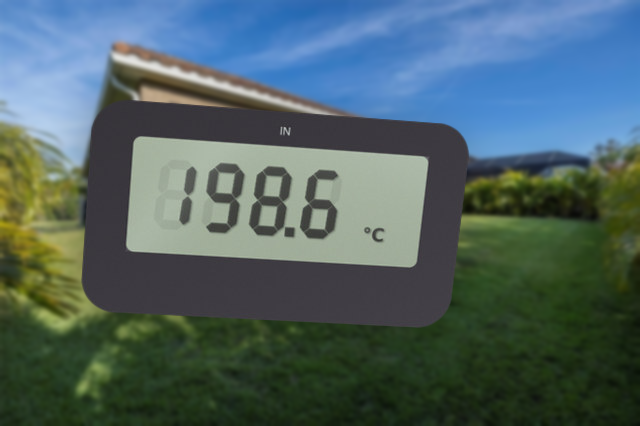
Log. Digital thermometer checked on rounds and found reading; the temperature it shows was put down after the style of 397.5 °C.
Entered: 198.6 °C
